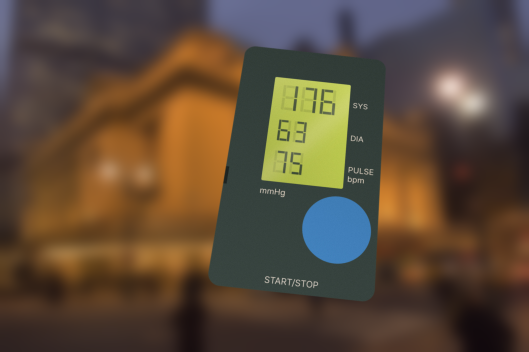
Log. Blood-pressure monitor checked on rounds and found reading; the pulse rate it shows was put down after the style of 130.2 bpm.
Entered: 75 bpm
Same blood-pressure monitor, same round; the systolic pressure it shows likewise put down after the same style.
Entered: 176 mmHg
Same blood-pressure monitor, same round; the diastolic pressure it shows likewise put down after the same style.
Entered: 63 mmHg
